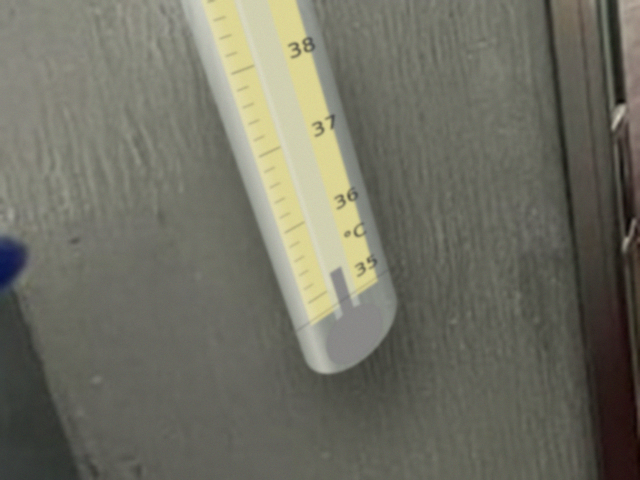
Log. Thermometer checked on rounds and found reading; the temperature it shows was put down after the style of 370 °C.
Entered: 35.2 °C
